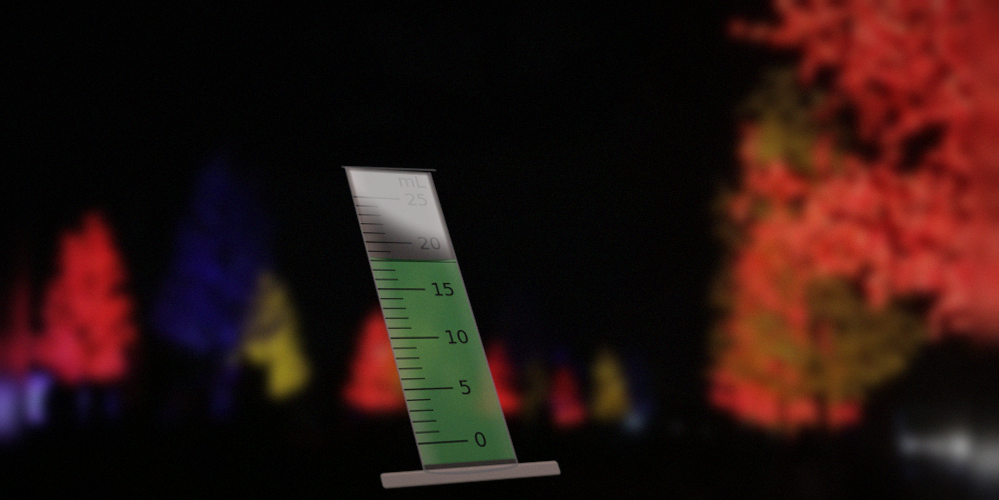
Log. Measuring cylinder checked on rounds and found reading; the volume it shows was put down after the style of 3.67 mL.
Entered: 18 mL
